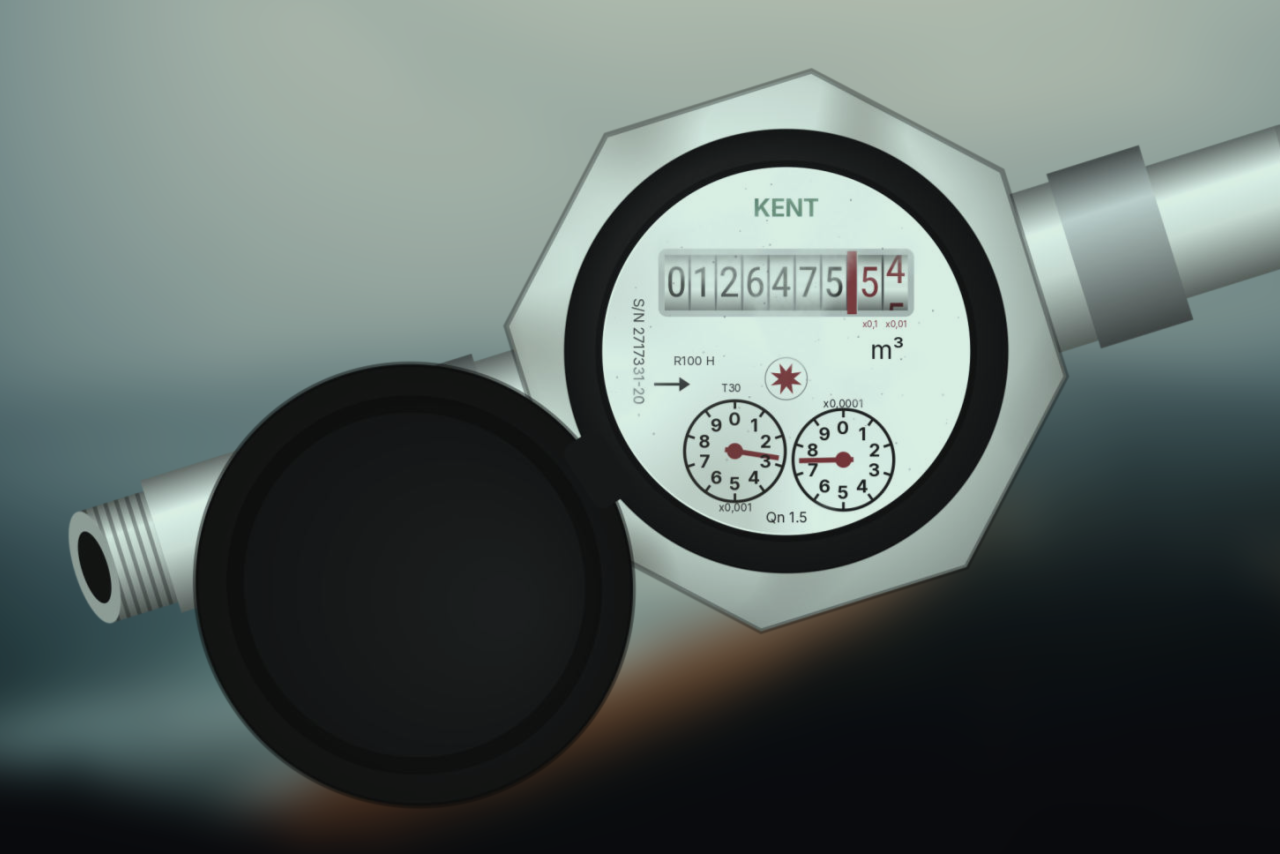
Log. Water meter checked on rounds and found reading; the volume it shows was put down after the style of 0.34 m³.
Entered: 126475.5427 m³
